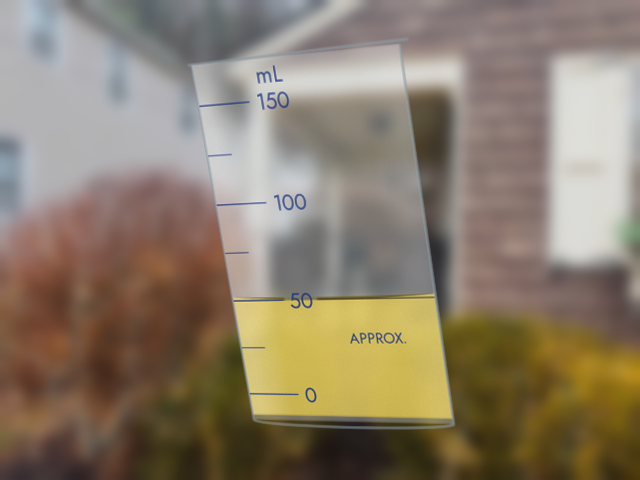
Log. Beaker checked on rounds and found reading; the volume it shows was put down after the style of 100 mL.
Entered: 50 mL
